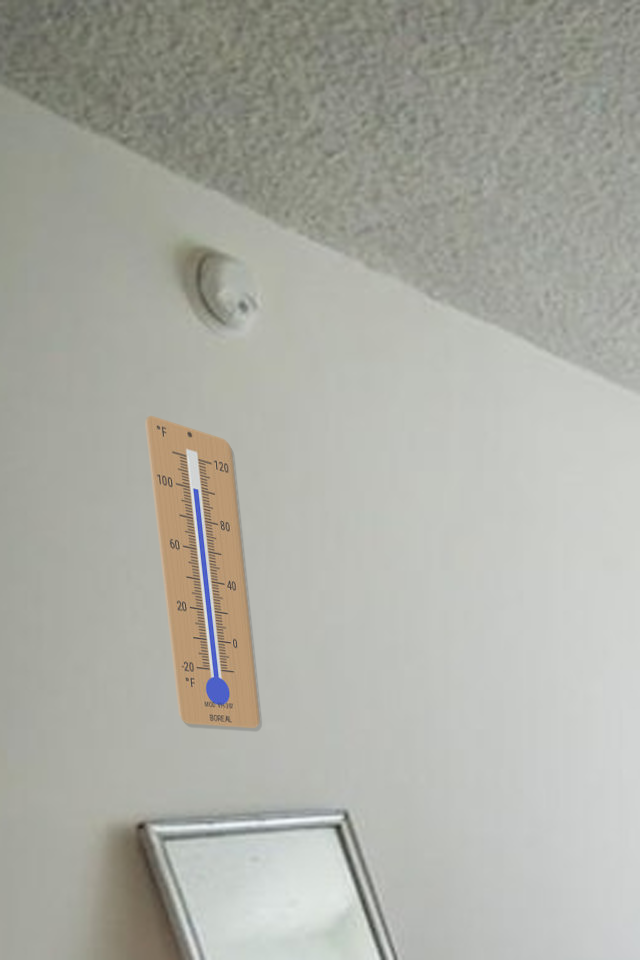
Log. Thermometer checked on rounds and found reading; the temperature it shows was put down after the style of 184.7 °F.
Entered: 100 °F
